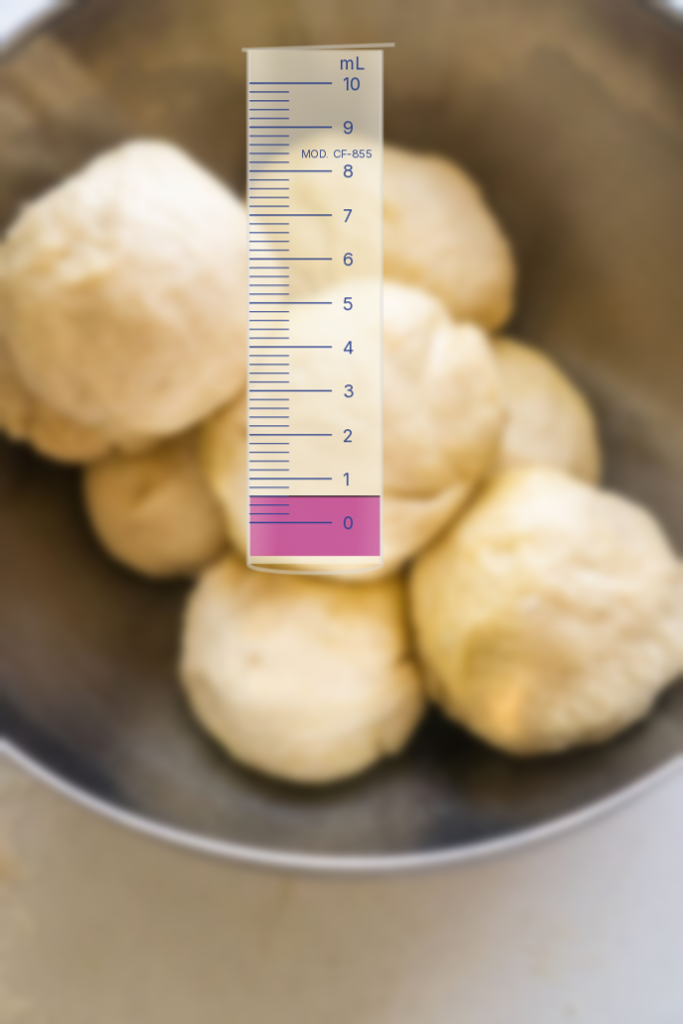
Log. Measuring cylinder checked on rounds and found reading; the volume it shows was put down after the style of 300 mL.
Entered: 0.6 mL
